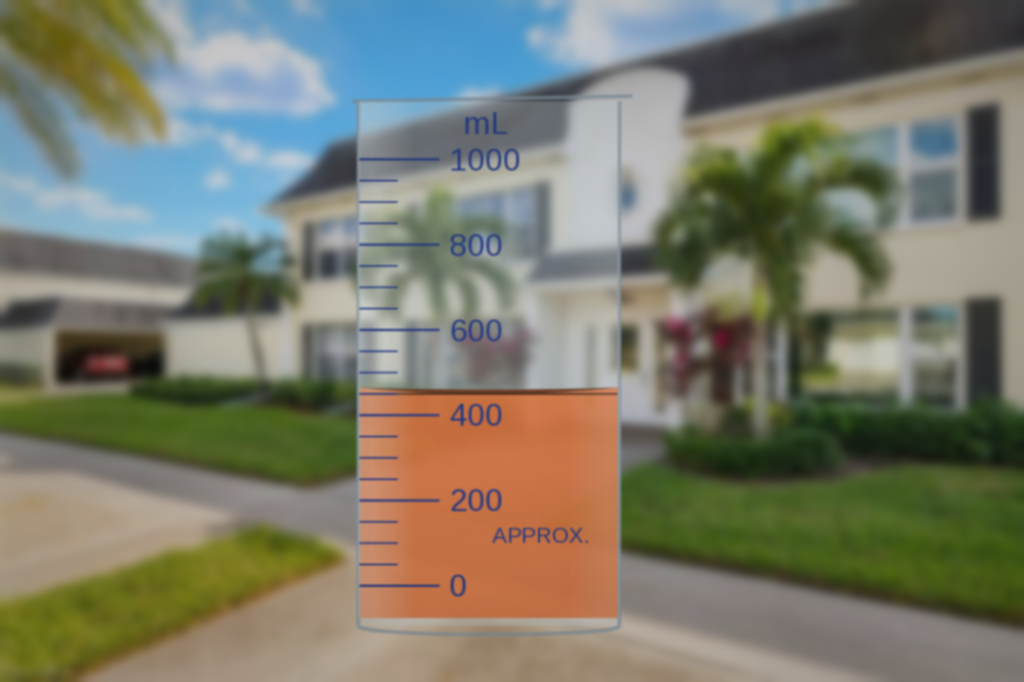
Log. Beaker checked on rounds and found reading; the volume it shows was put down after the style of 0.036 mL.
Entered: 450 mL
